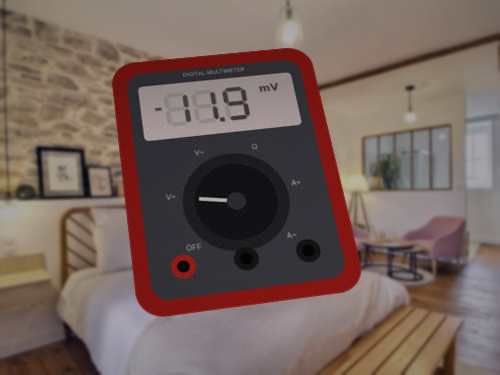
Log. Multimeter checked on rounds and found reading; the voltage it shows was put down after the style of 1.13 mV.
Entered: -11.9 mV
